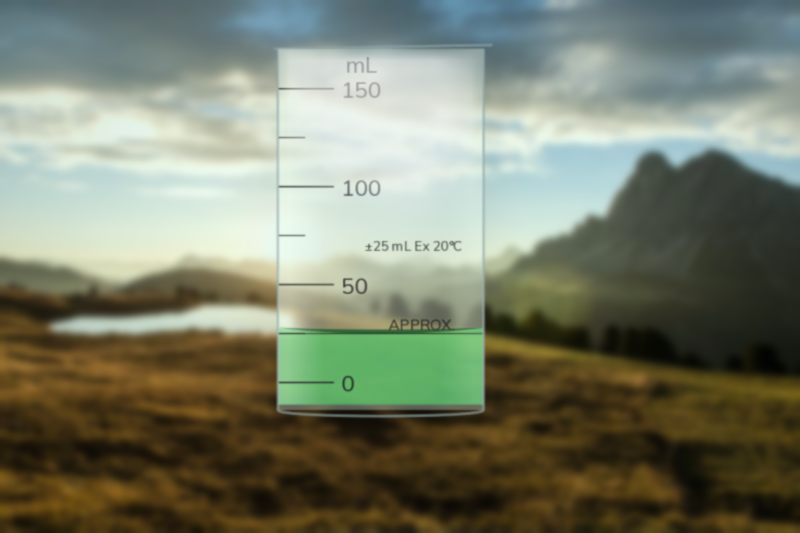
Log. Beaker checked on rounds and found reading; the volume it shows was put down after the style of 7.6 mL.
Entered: 25 mL
